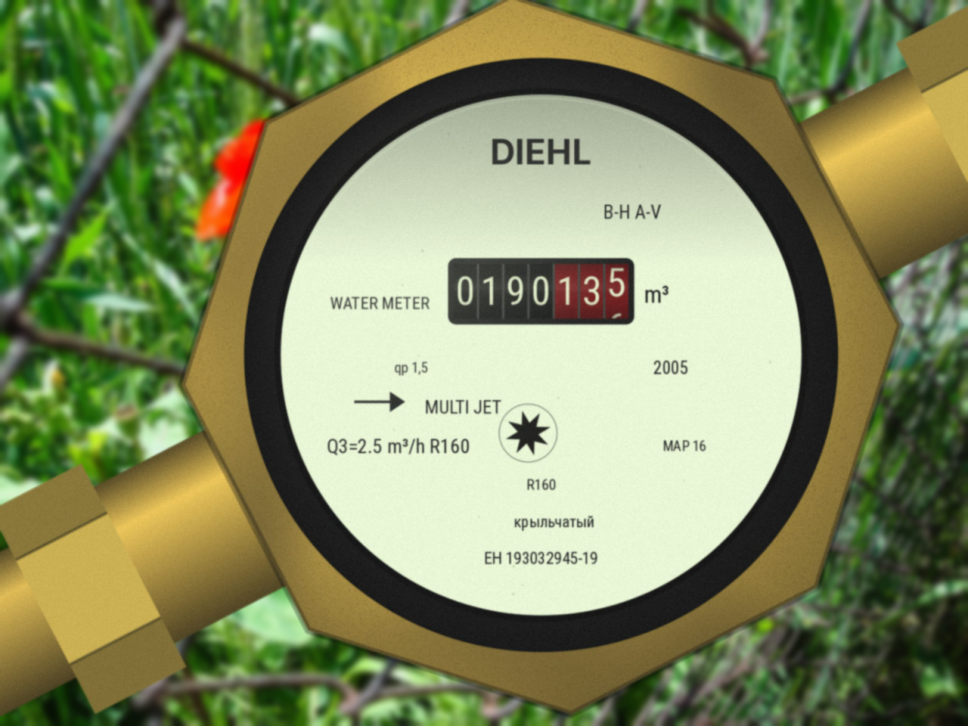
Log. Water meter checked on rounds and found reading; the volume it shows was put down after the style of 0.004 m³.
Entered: 190.135 m³
